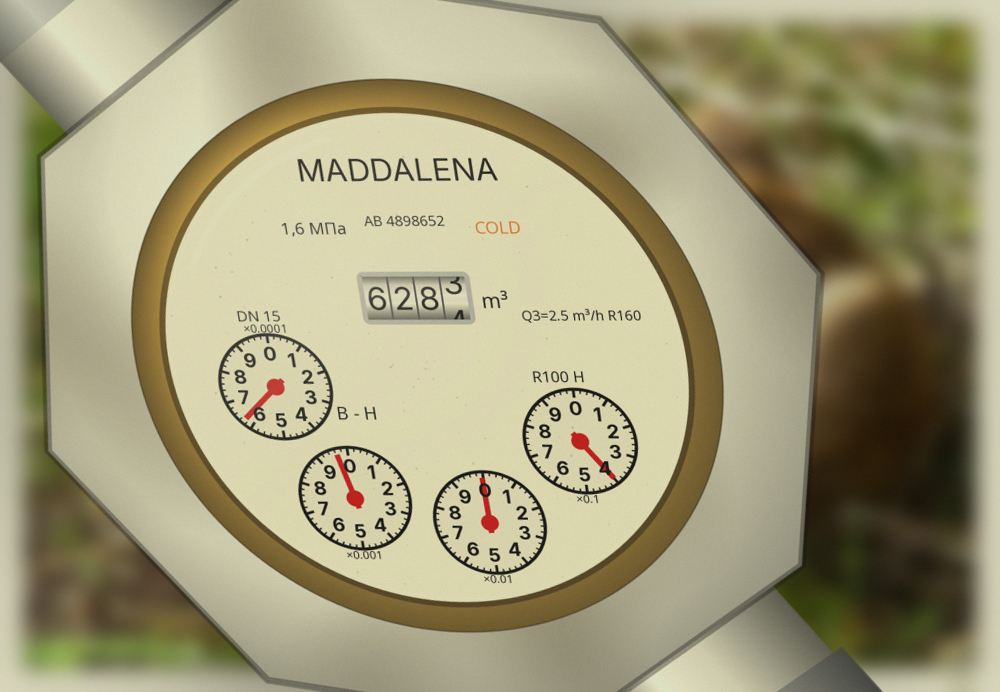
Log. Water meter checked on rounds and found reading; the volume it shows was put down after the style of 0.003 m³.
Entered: 6283.3996 m³
